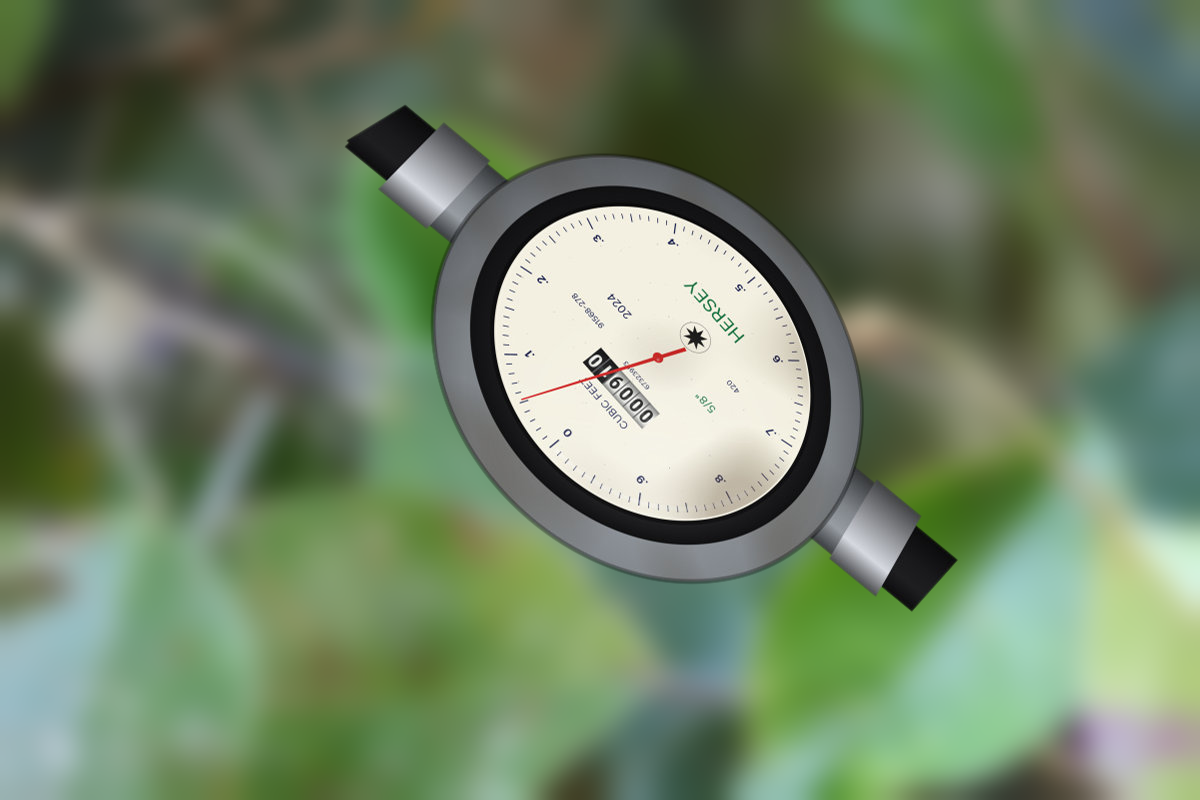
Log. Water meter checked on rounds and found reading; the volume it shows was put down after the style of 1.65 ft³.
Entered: 910.05 ft³
